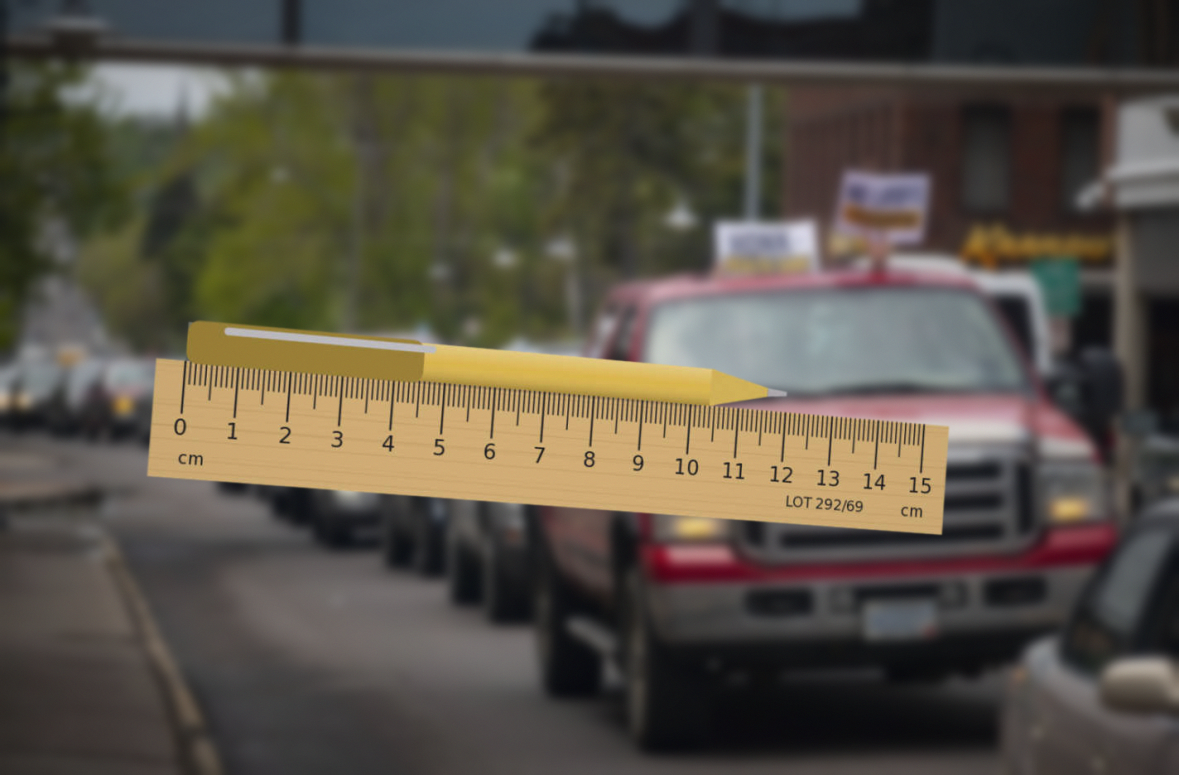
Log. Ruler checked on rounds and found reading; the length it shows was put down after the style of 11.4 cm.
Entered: 12 cm
